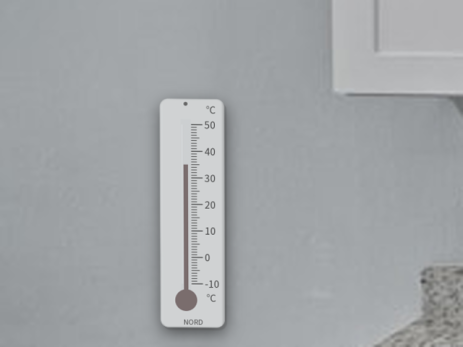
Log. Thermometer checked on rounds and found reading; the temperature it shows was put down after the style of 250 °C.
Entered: 35 °C
